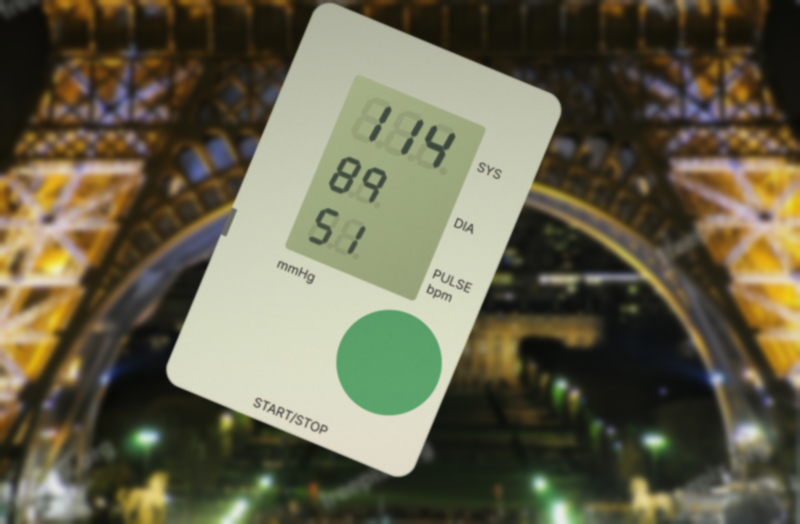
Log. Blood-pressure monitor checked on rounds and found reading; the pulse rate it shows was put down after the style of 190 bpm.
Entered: 51 bpm
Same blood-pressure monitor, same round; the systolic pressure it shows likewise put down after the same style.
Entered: 114 mmHg
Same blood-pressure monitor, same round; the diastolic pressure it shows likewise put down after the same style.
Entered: 89 mmHg
